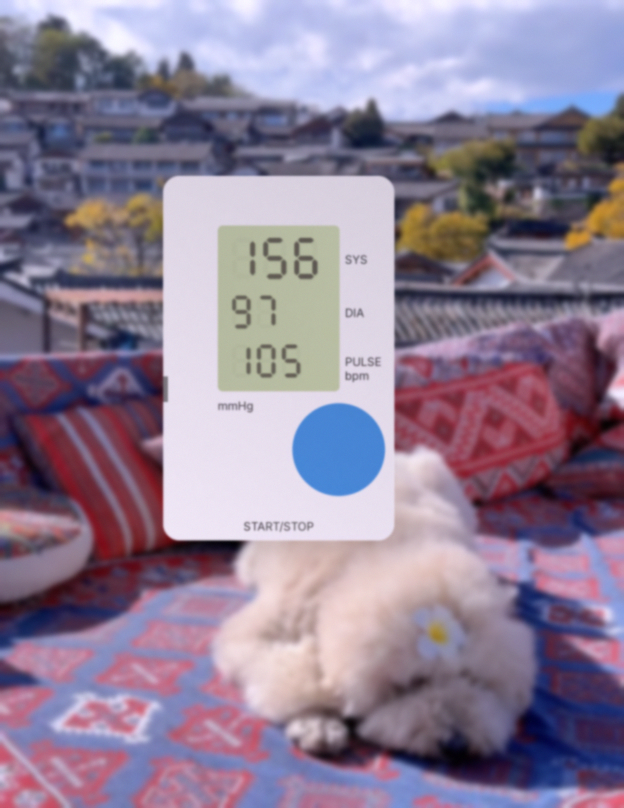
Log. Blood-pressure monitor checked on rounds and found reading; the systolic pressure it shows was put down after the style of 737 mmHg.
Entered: 156 mmHg
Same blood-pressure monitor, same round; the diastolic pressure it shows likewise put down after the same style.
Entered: 97 mmHg
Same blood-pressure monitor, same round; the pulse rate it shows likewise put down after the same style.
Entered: 105 bpm
